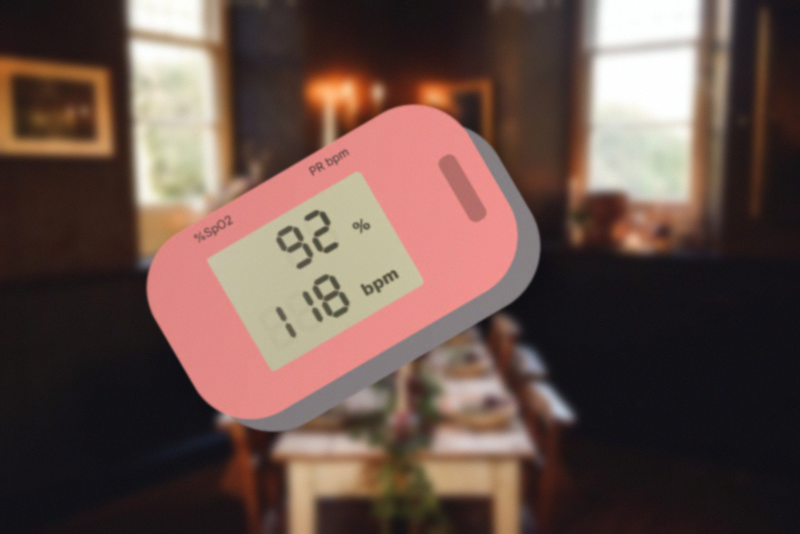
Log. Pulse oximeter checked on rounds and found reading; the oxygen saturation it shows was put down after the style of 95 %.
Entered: 92 %
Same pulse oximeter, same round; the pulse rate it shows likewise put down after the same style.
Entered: 118 bpm
